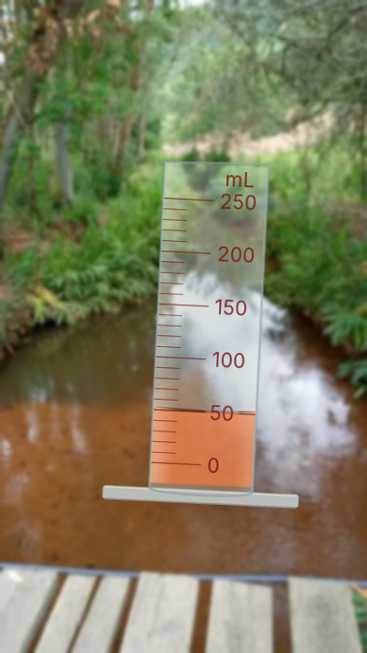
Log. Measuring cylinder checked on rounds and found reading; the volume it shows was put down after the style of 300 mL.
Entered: 50 mL
